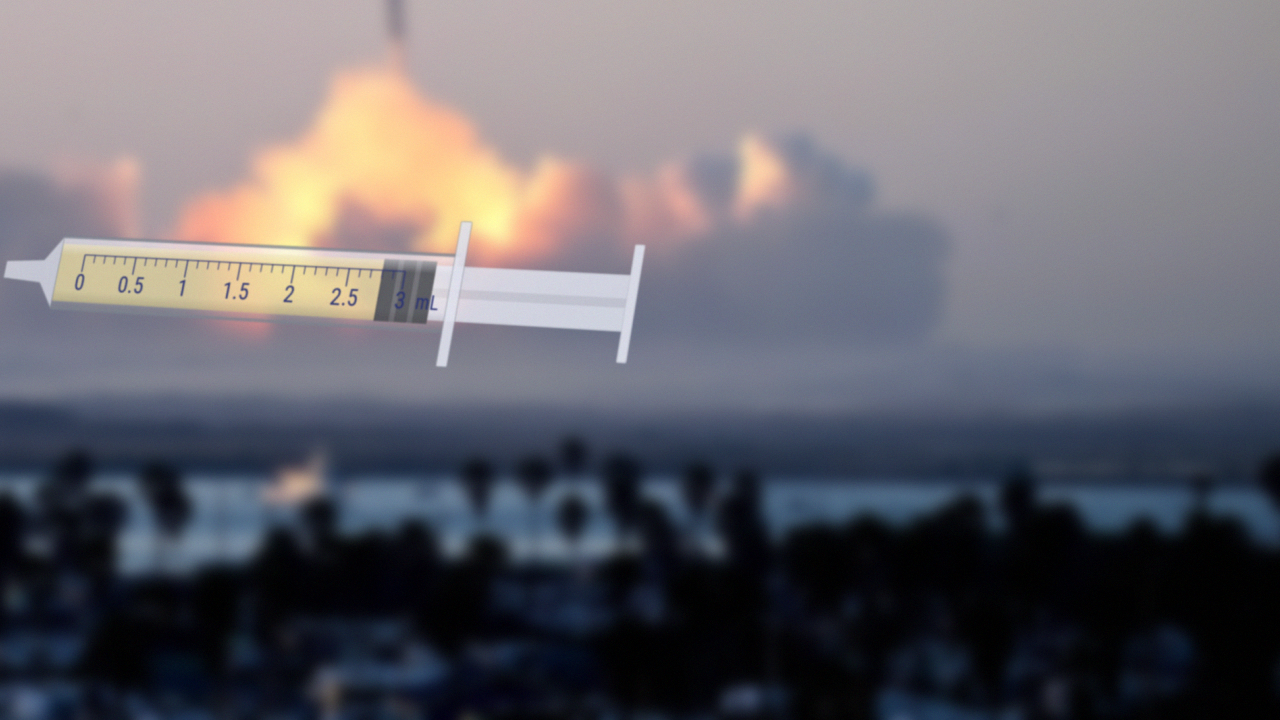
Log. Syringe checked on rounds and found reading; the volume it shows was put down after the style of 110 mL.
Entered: 2.8 mL
